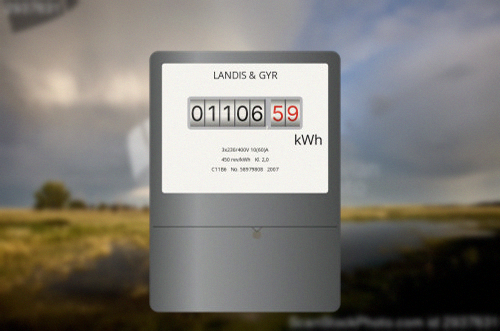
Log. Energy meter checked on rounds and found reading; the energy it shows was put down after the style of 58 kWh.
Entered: 1106.59 kWh
